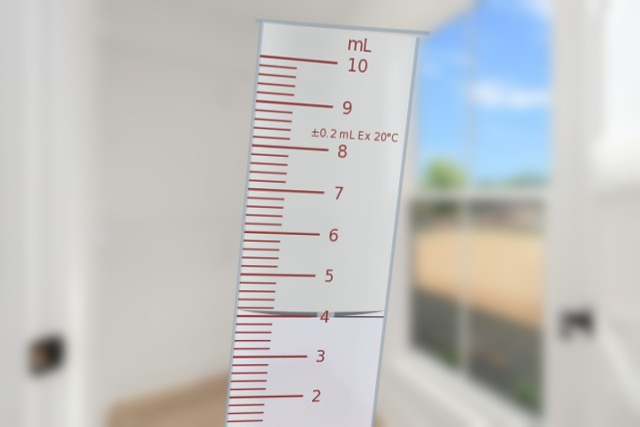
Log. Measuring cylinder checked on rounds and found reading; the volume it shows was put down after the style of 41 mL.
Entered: 4 mL
